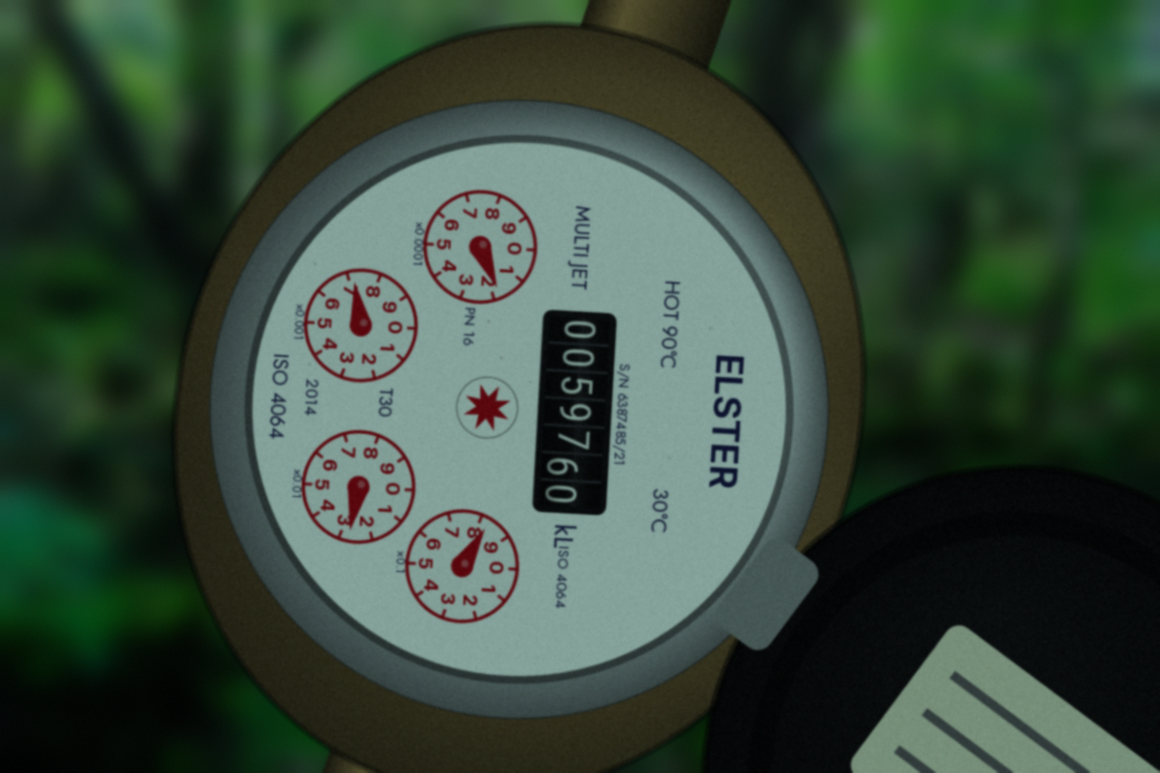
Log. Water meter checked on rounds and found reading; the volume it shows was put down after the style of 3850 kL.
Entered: 59759.8271 kL
